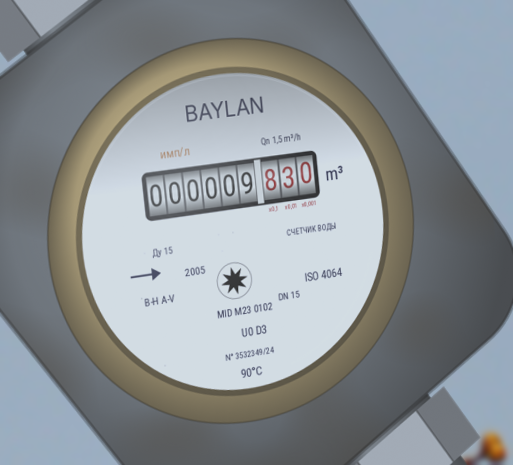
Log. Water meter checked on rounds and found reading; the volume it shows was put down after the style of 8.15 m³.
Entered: 9.830 m³
